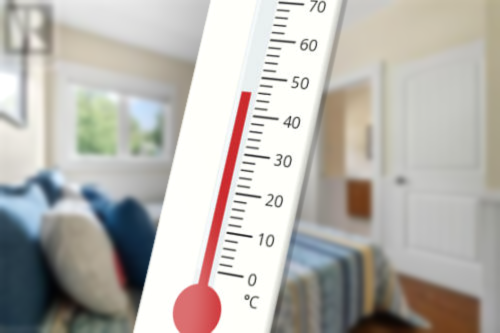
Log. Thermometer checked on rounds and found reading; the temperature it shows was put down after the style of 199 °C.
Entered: 46 °C
